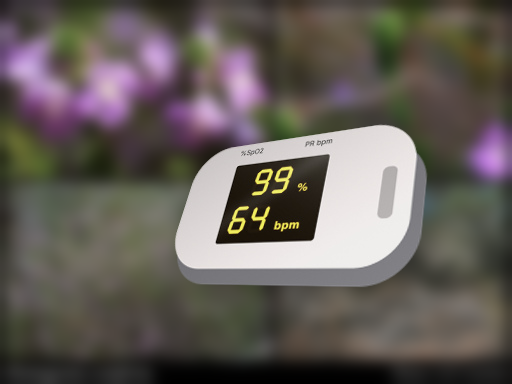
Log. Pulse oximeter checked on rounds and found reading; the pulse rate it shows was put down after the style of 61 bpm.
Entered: 64 bpm
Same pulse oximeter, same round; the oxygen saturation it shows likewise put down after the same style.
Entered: 99 %
